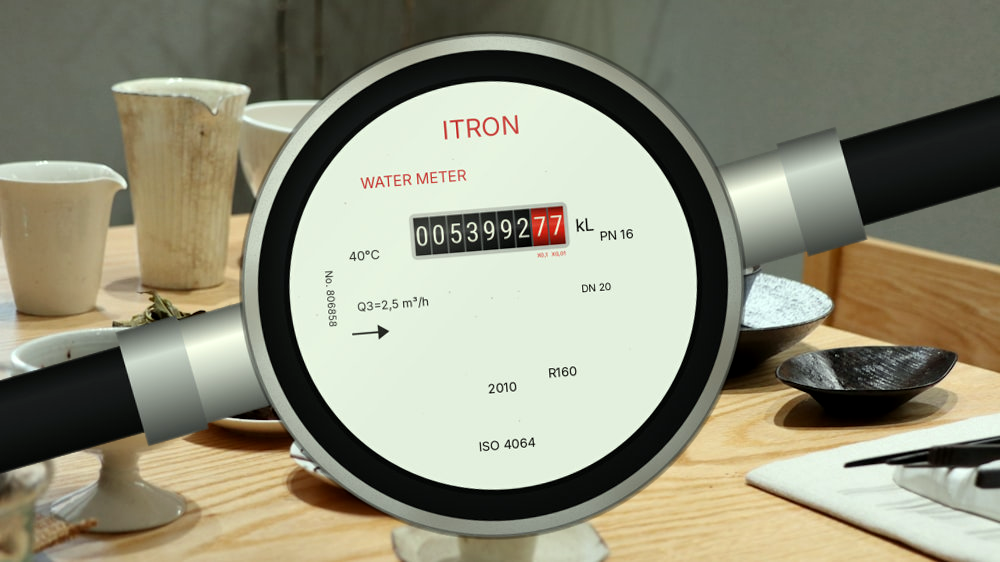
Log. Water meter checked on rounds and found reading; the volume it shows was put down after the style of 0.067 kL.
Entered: 53992.77 kL
